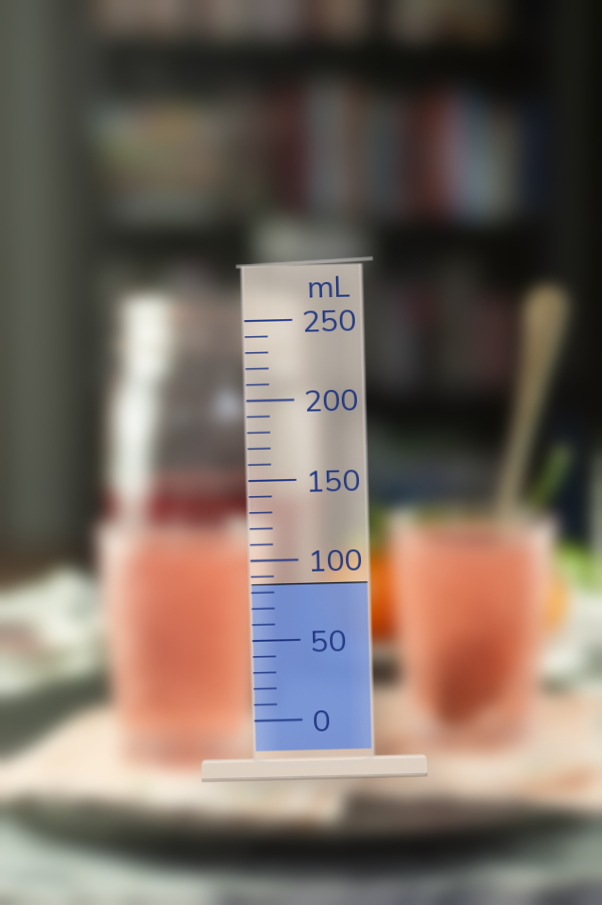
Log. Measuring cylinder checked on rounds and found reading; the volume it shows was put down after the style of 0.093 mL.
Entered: 85 mL
